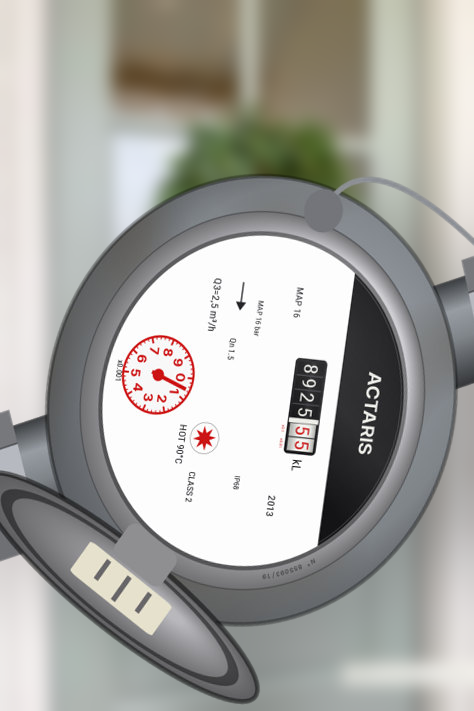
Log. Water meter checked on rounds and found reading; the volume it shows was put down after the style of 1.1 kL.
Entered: 8925.550 kL
